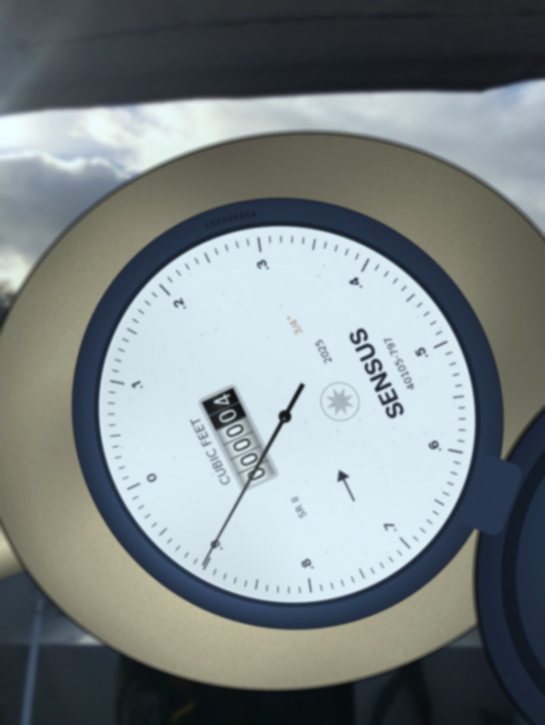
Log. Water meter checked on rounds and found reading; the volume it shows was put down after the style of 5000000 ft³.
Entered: 3.90 ft³
